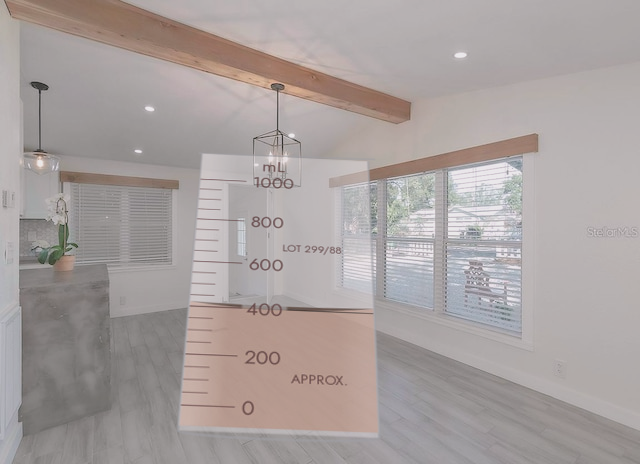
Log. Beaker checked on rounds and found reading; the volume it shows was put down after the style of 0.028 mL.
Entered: 400 mL
